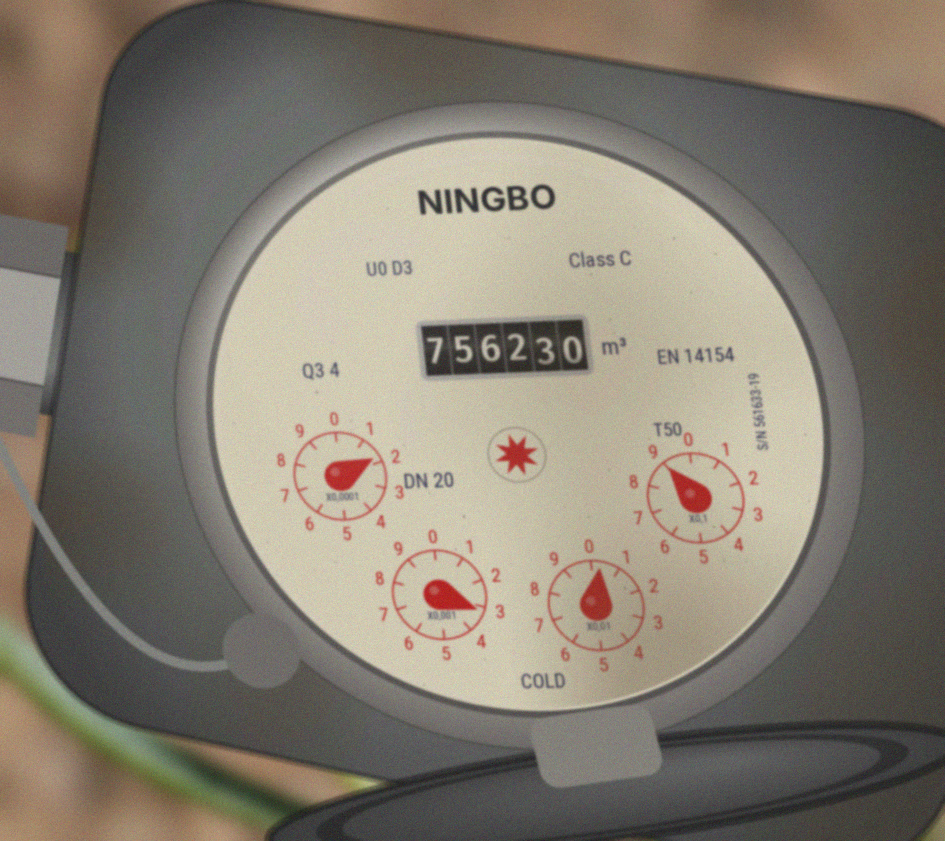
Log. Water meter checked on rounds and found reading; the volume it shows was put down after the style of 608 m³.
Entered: 756229.9031 m³
